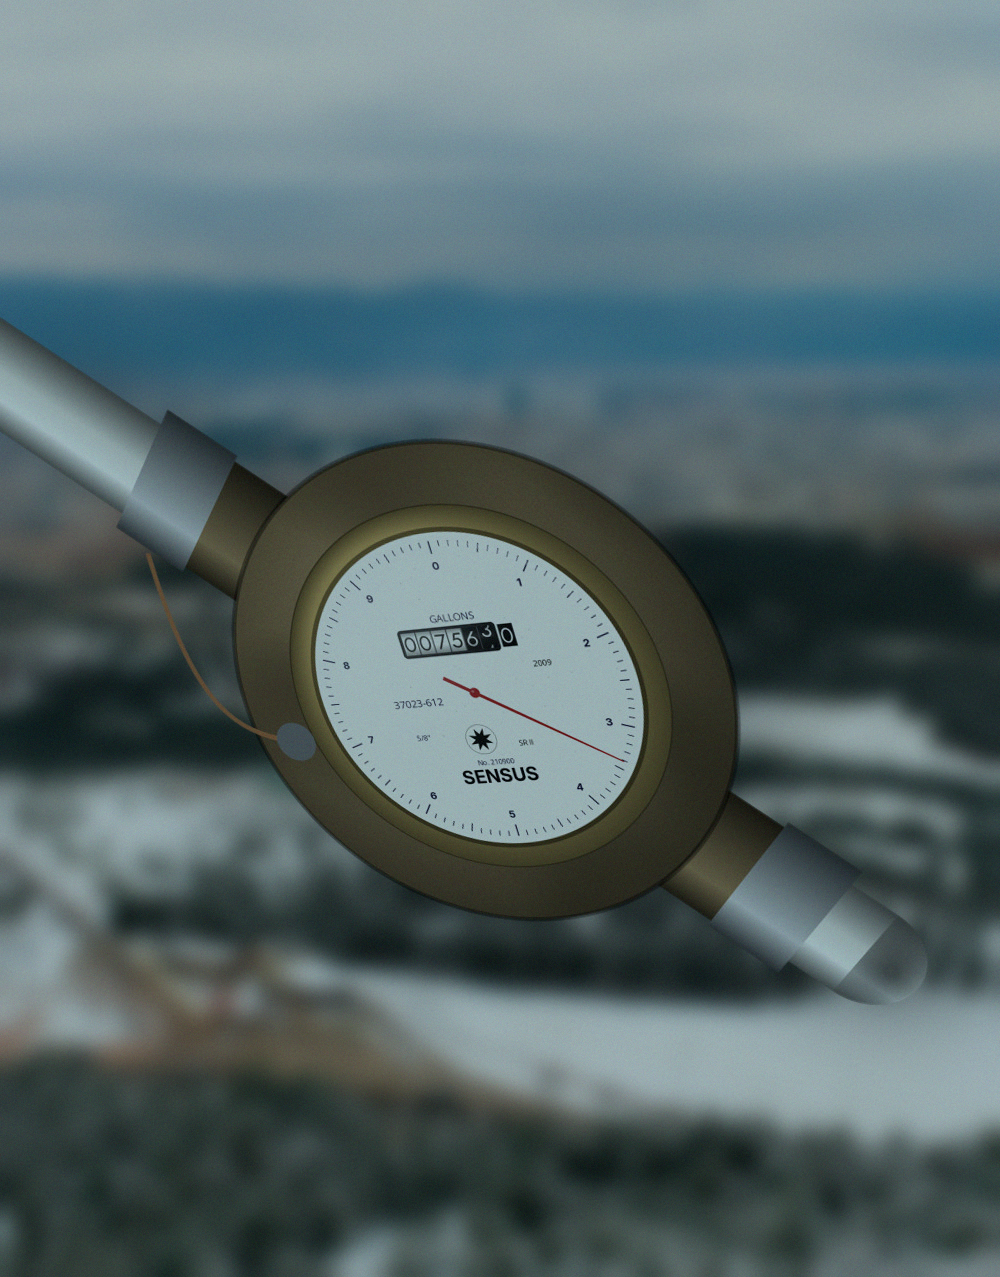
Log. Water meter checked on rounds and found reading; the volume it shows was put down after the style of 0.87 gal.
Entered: 75633.4 gal
